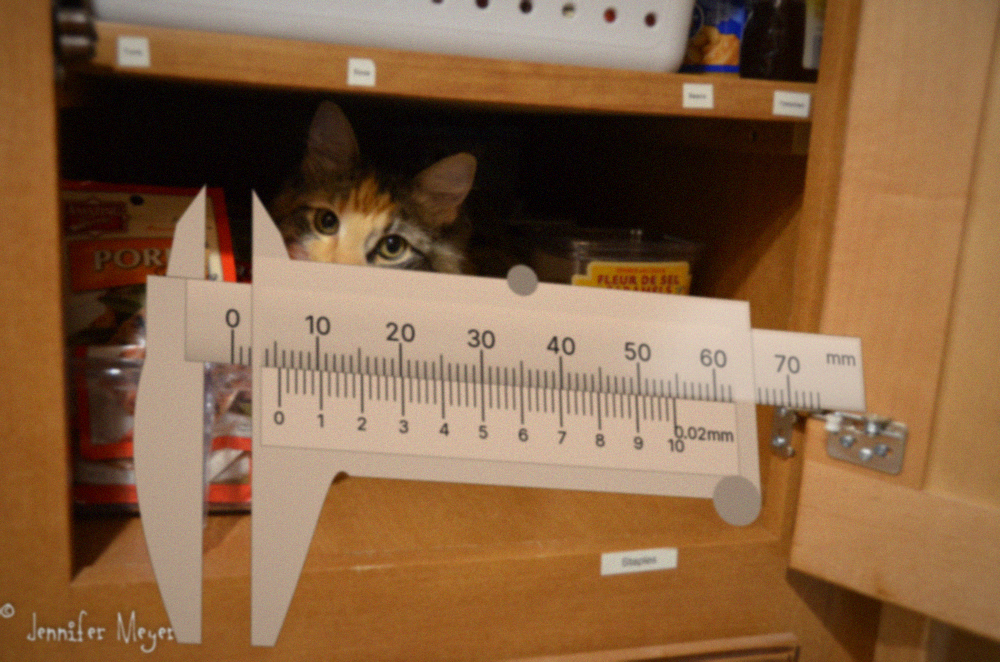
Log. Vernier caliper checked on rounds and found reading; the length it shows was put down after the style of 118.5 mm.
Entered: 5.5 mm
